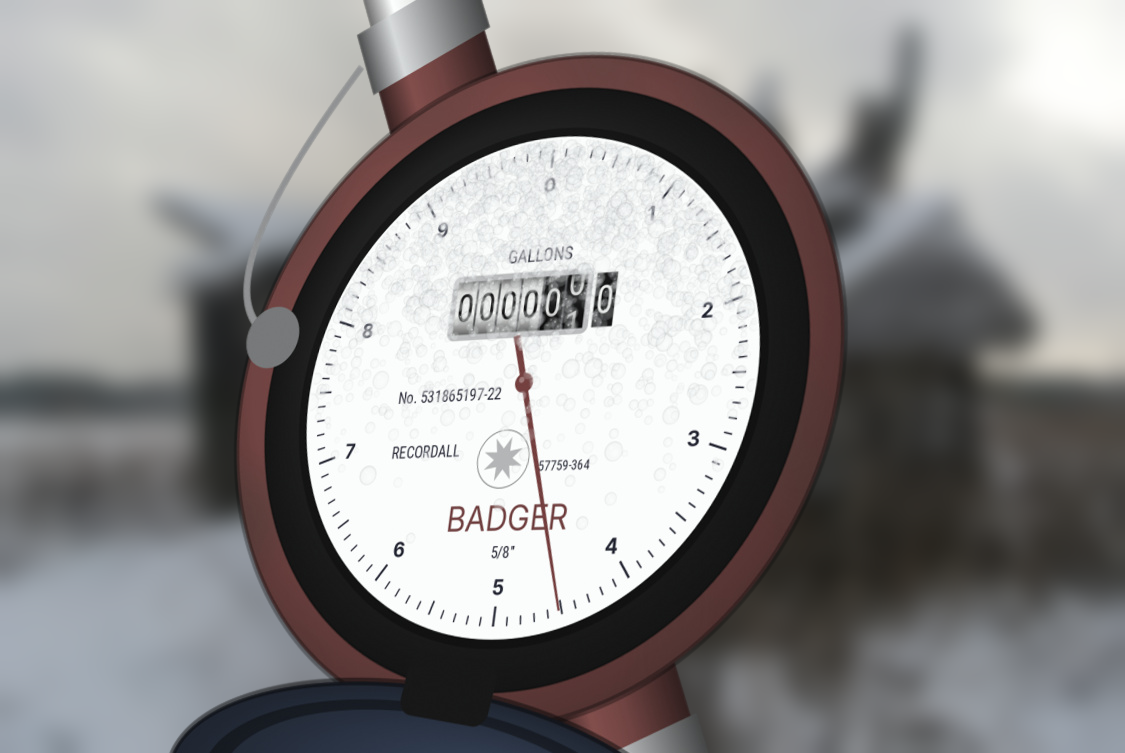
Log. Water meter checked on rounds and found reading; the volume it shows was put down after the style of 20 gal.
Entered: 4.5 gal
